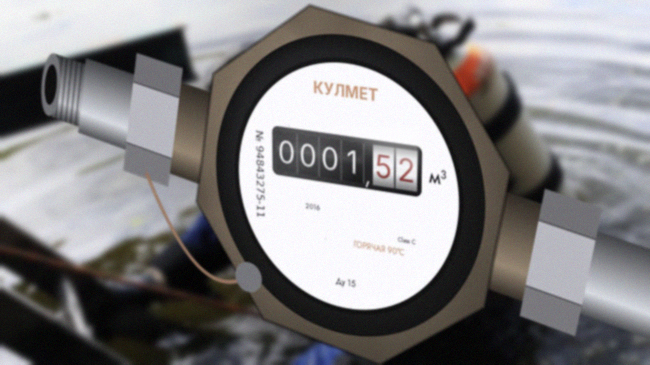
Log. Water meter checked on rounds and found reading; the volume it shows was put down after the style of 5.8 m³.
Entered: 1.52 m³
